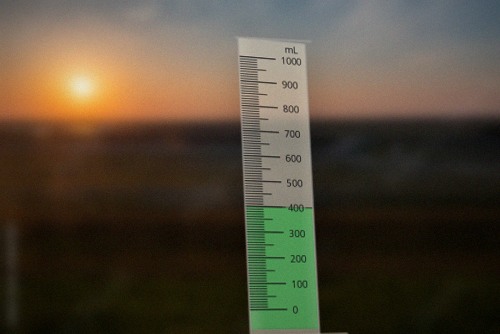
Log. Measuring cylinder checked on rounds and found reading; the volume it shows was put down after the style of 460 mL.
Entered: 400 mL
